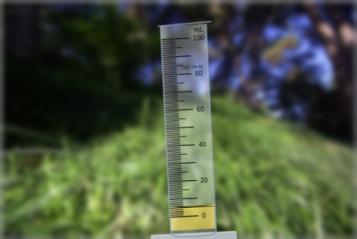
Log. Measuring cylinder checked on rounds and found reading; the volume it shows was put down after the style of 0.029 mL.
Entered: 5 mL
